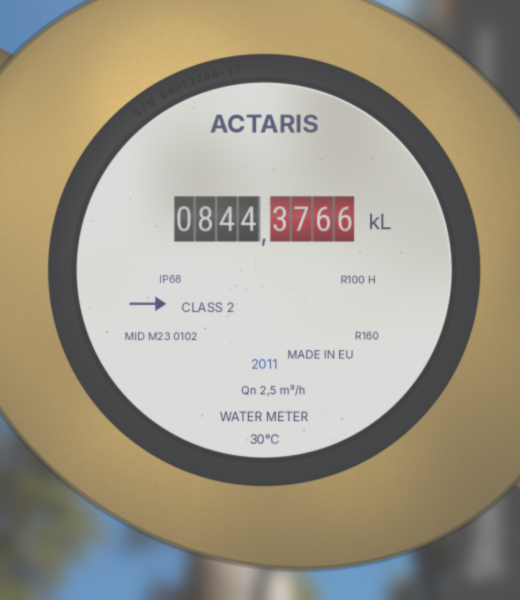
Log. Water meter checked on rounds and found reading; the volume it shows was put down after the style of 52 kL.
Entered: 844.3766 kL
